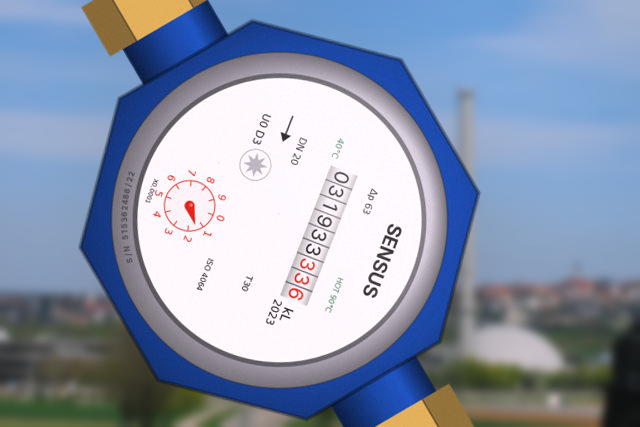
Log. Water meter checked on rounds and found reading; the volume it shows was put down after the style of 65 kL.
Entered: 31933.3361 kL
